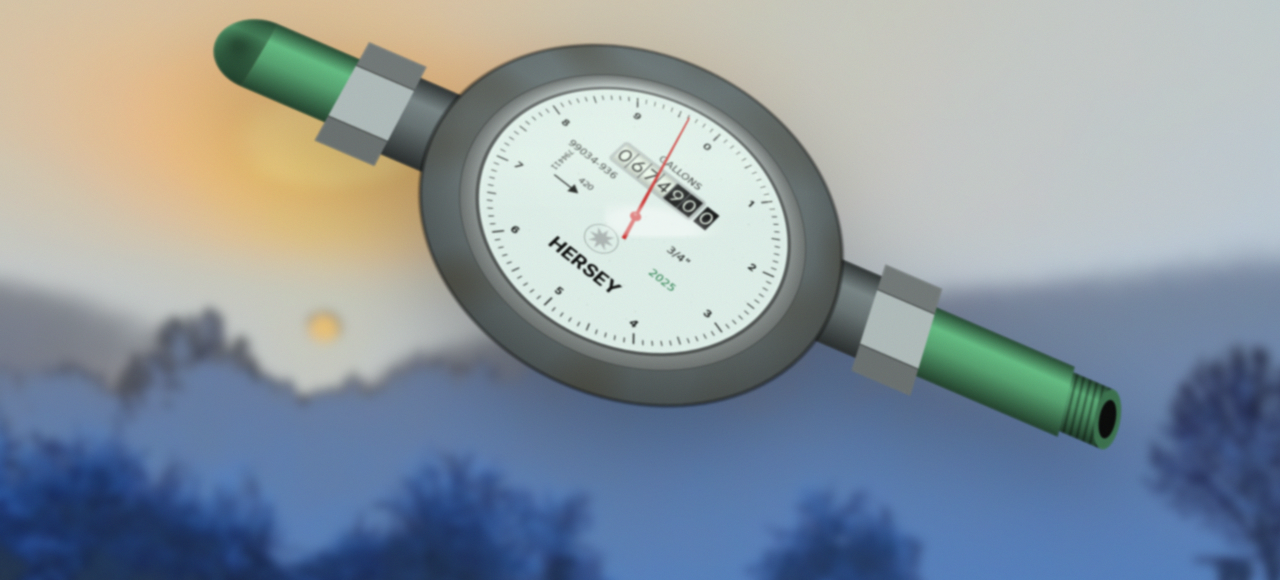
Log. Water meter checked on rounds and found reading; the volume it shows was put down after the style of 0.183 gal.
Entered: 674899.6 gal
